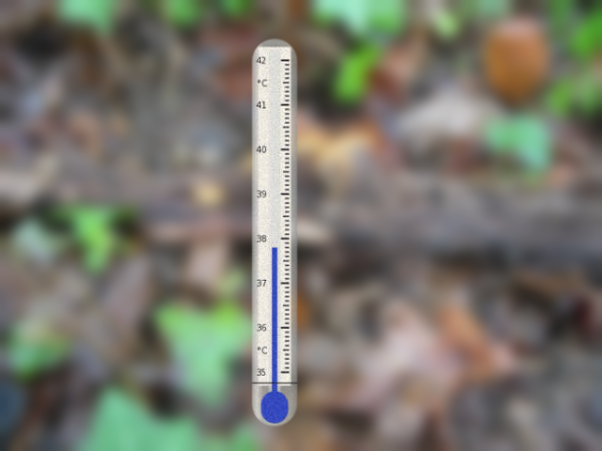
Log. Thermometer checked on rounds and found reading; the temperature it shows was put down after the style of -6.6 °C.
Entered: 37.8 °C
